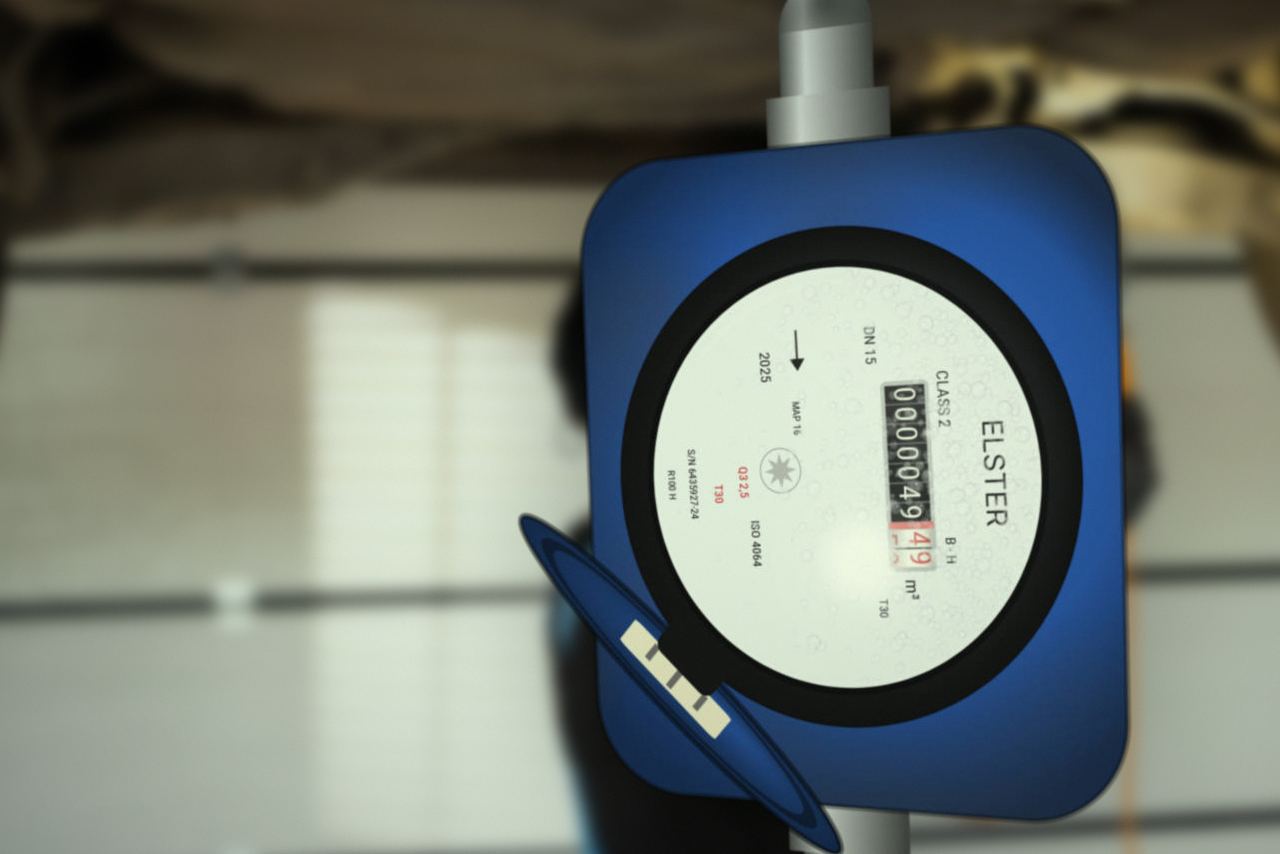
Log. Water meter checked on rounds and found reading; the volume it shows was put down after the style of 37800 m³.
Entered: 49.49 m³
